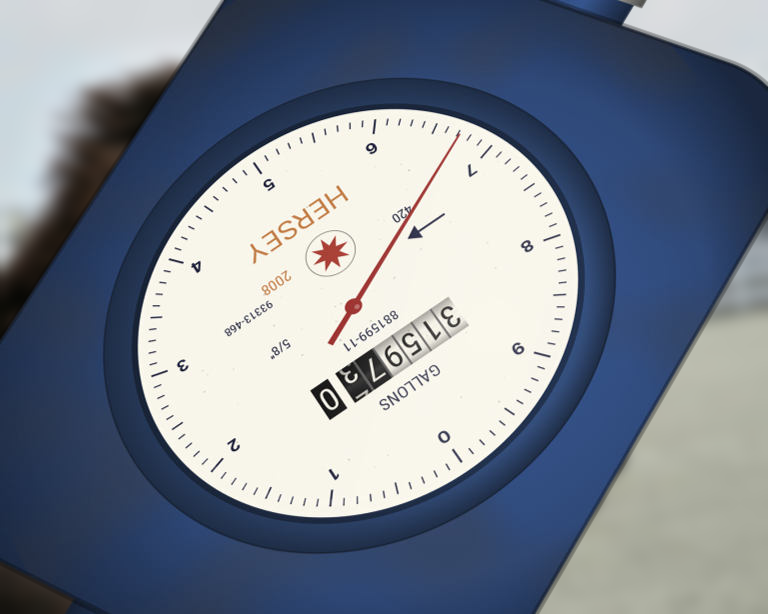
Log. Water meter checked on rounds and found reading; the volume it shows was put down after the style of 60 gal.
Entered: 3159726.7 gal
